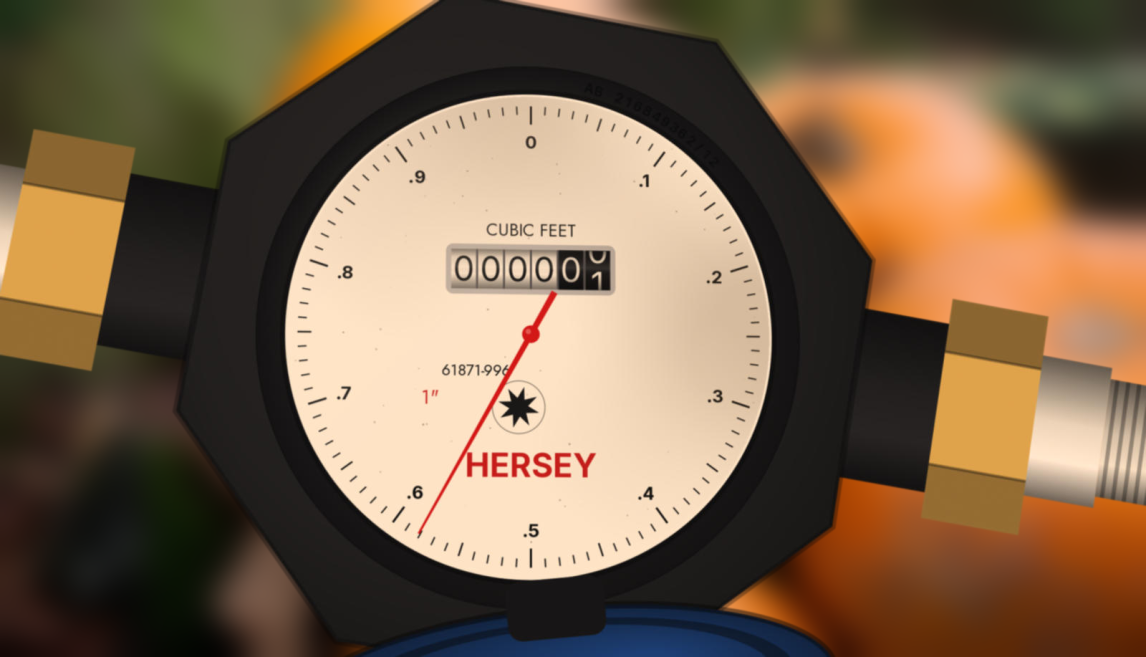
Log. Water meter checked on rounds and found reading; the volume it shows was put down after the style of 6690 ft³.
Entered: 0.58 ft³
